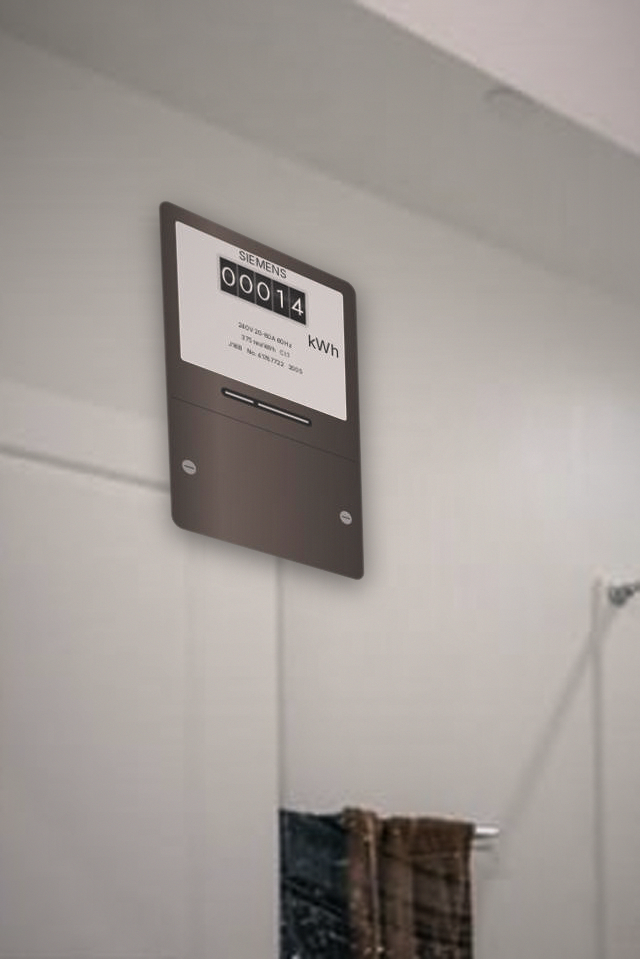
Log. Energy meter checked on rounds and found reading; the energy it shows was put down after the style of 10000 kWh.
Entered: 14 kWh
